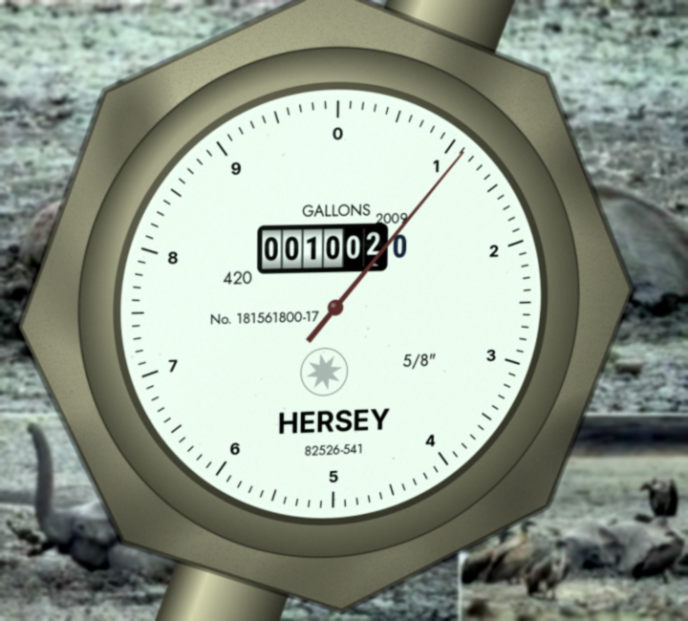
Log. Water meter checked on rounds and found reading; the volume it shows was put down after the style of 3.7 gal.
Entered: 10021.1 gal
